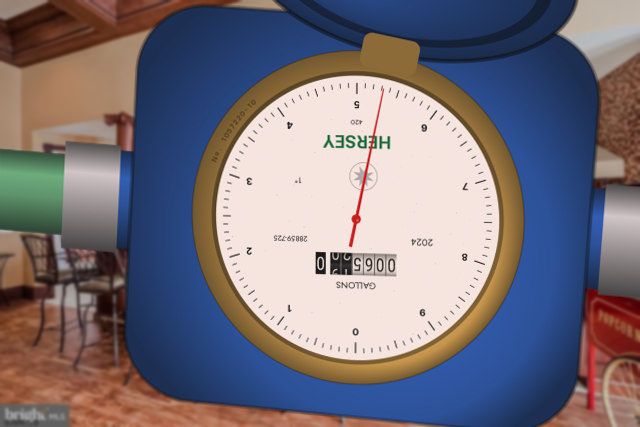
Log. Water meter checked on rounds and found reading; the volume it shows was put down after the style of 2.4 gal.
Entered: 65195.3 gal
